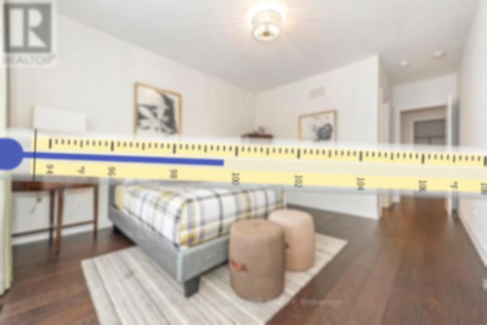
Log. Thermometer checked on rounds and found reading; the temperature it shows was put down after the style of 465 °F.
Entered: 99.6 °F
